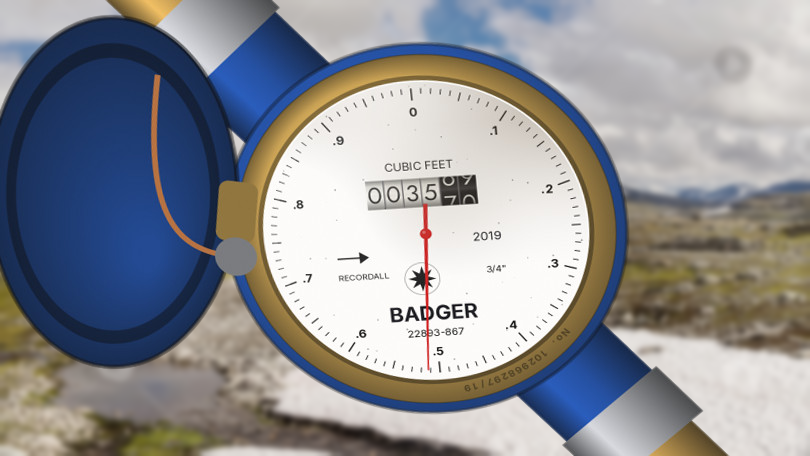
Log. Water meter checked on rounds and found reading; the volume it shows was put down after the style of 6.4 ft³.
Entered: 3569.51 ft³
